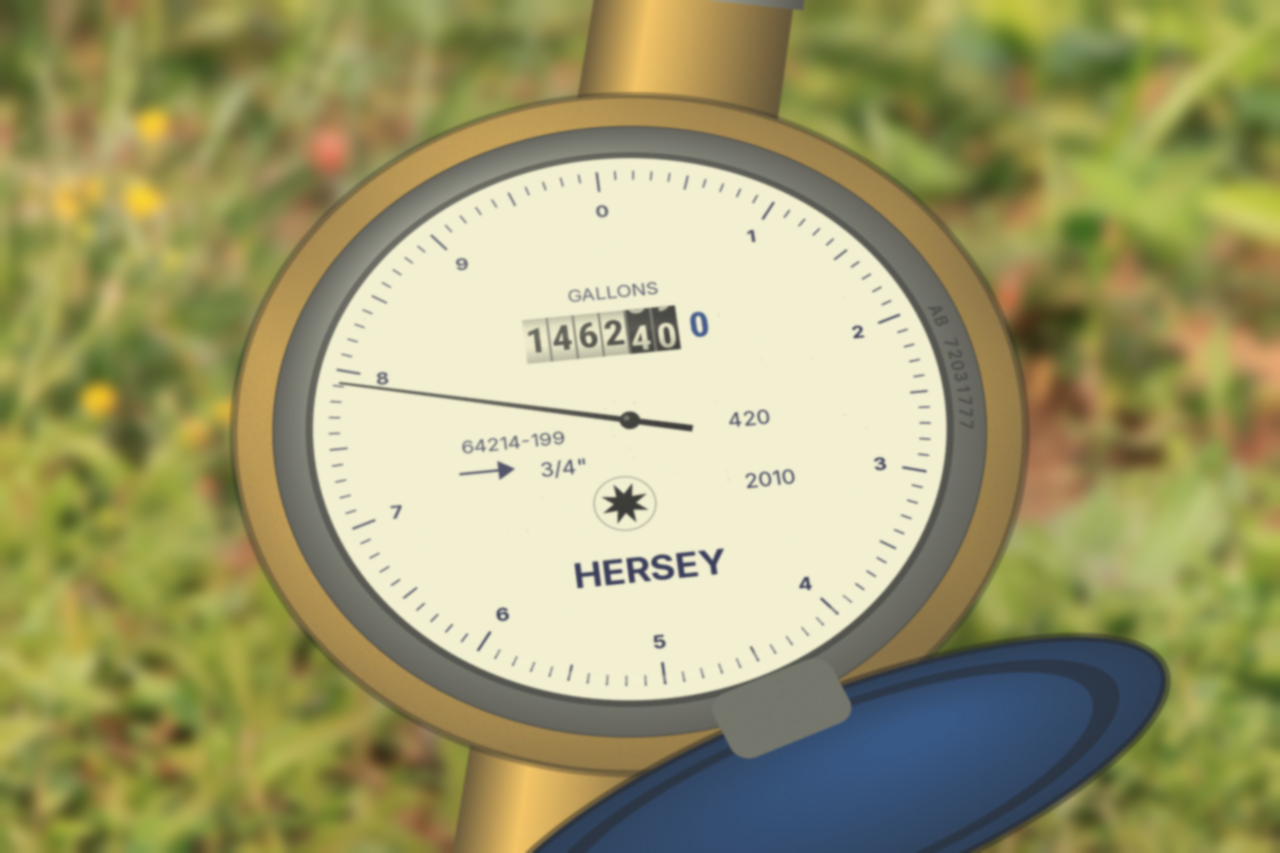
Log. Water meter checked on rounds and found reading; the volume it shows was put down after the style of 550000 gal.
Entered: 1462397.9 gal
